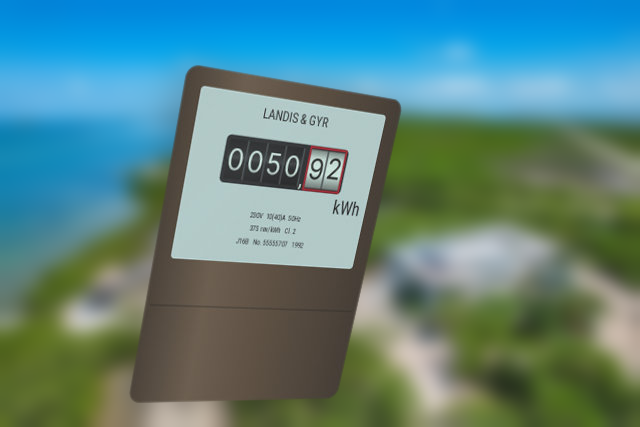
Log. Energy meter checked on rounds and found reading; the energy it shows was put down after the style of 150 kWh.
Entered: 50.92 kWh
